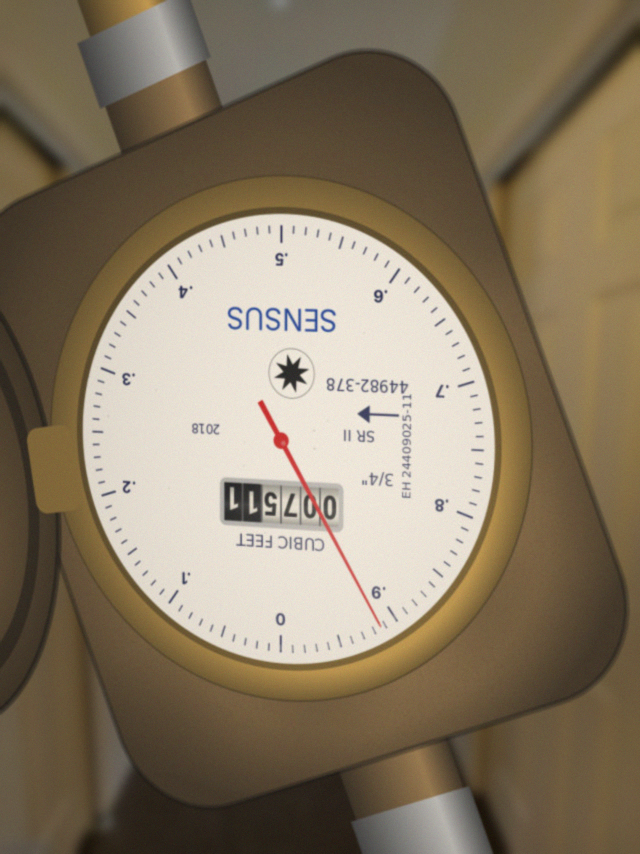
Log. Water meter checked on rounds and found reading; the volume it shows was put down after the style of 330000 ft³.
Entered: 7510.91 ft³
